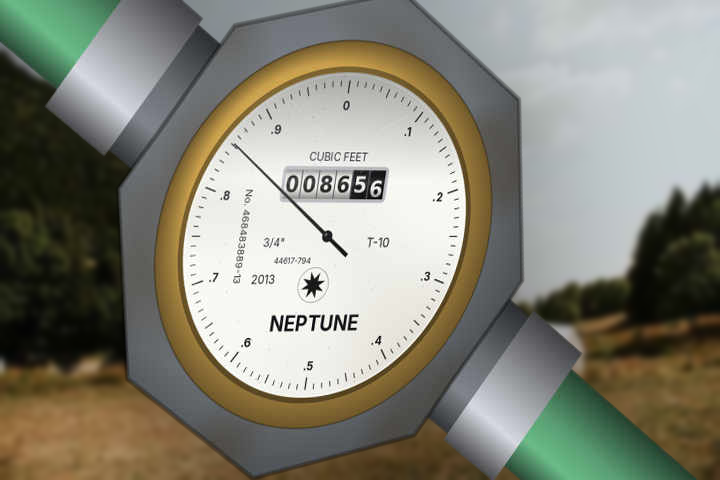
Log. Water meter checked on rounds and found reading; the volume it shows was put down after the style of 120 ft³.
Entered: 8655.85 ft³
